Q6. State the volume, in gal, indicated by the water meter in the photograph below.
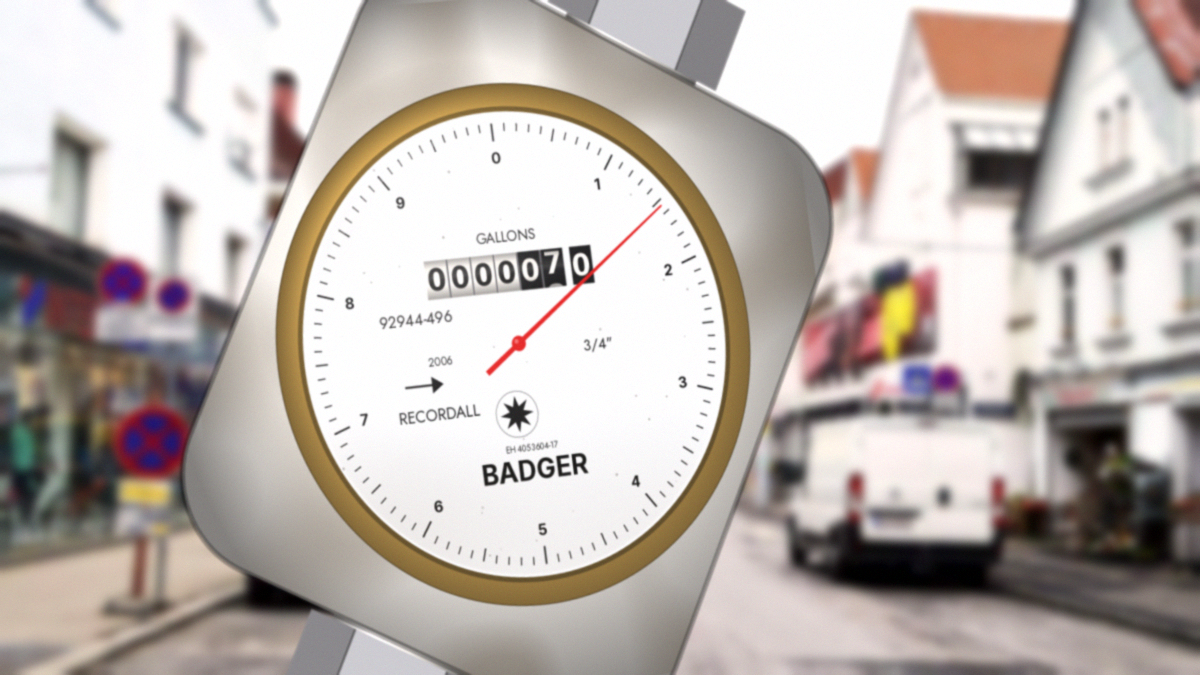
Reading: 71.5 gal
